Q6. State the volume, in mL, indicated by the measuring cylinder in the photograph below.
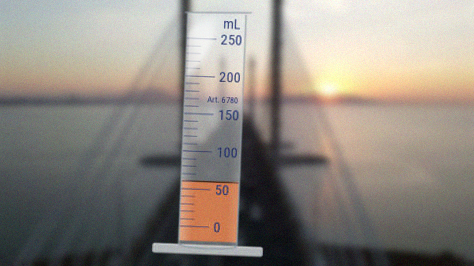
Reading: 60 mL
